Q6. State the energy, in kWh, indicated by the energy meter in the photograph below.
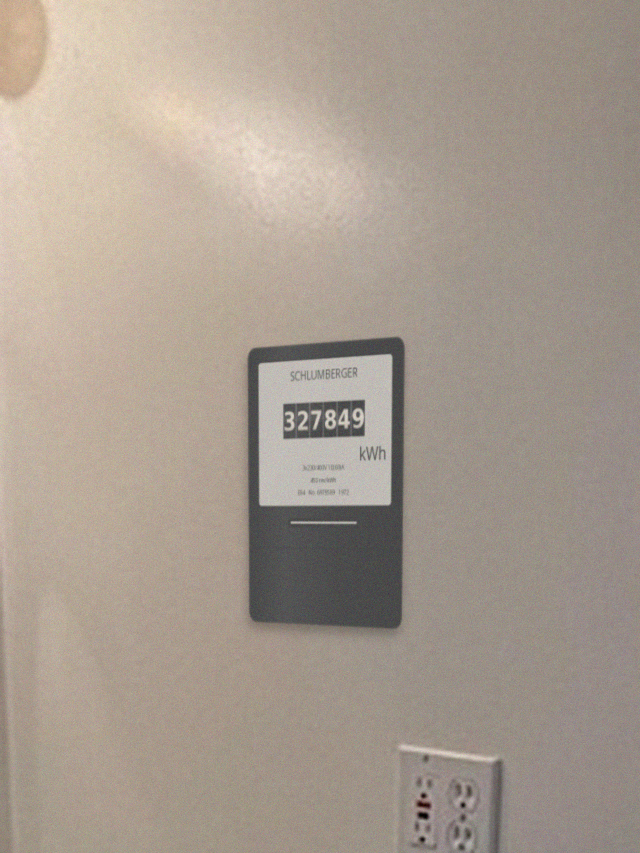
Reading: 327849 kWh
